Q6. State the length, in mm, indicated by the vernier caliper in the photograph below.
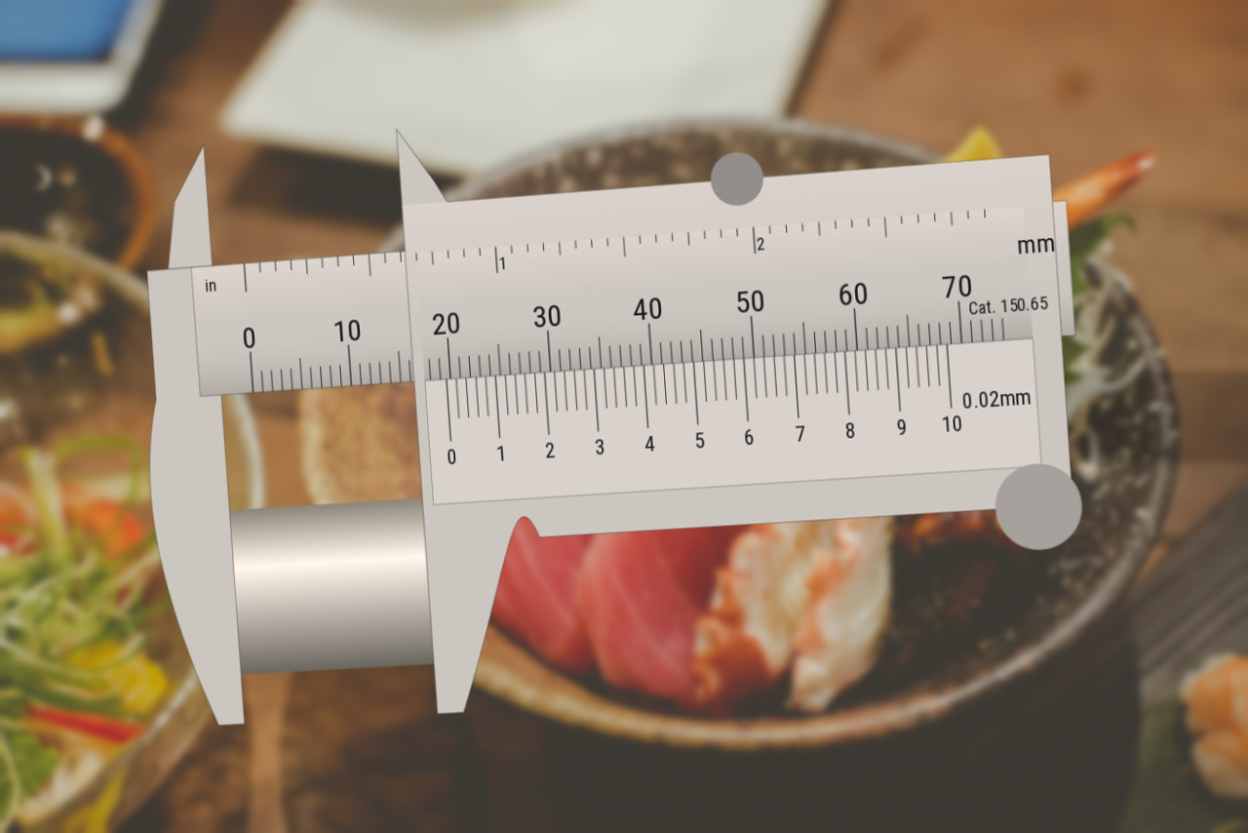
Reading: 19.6 mm
